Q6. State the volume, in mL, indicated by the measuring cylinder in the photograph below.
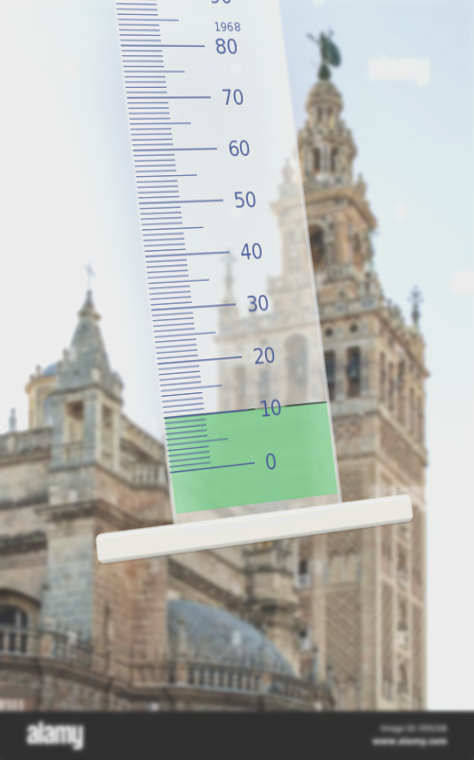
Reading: 10 mL
